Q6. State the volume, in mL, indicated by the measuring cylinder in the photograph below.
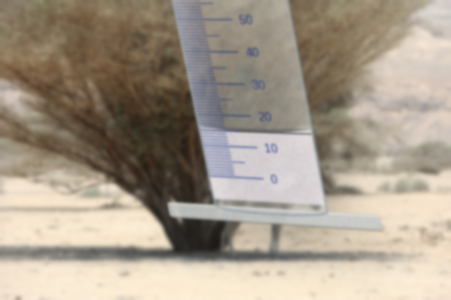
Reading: 15 mL
